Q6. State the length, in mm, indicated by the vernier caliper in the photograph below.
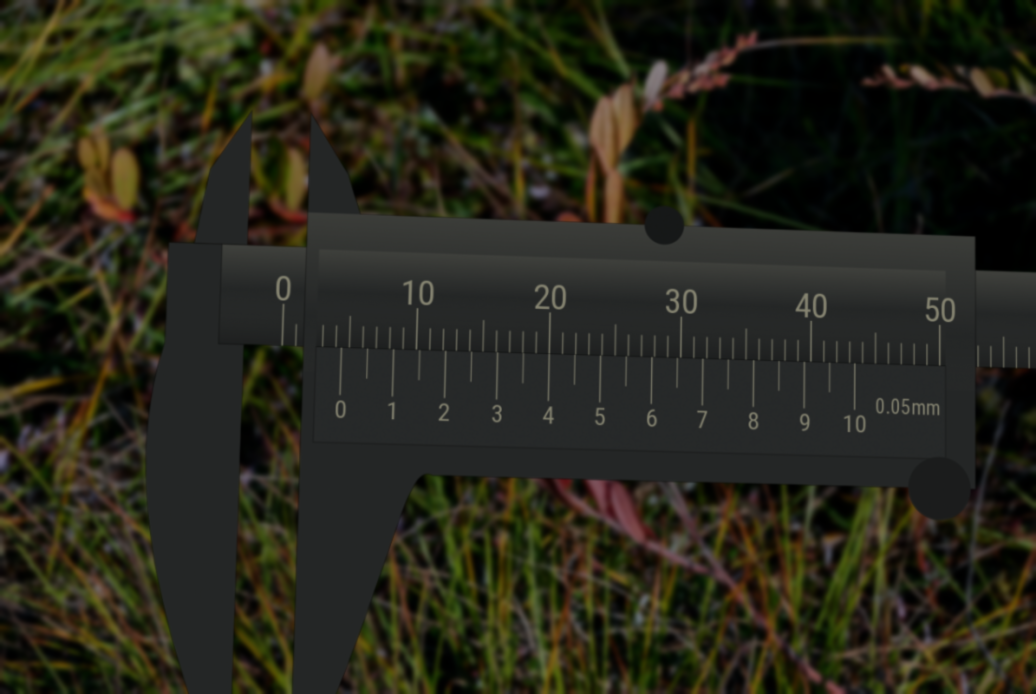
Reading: 4.4 mm
